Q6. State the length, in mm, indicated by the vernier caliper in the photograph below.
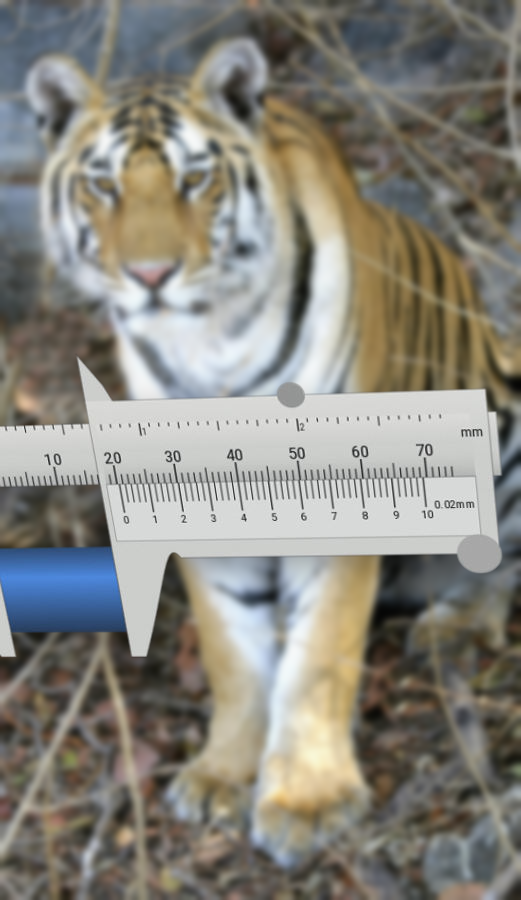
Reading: 20.4 mm
